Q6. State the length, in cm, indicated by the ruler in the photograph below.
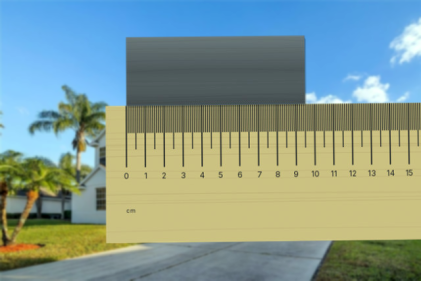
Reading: 9.5 cm
